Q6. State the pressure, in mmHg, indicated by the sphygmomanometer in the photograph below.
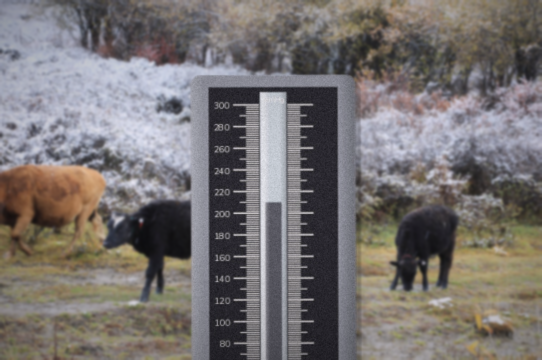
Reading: 210 mmHg
